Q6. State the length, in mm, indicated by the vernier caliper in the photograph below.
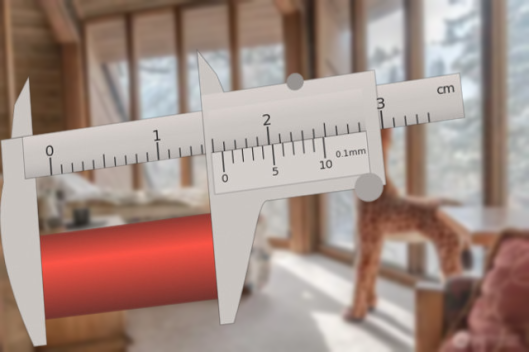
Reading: 15.8 mm
